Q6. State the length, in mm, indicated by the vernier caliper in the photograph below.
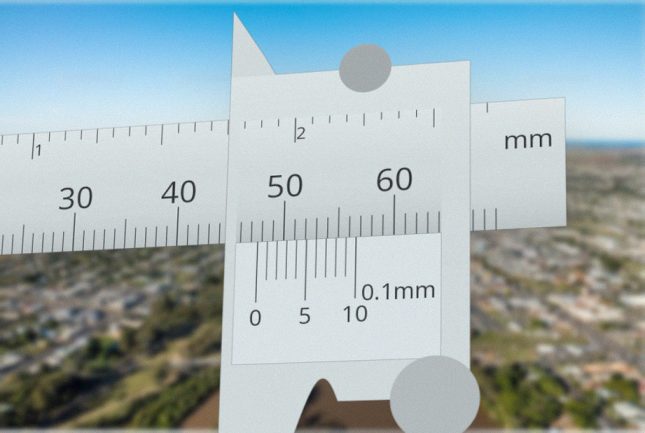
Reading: 47.6 mm
